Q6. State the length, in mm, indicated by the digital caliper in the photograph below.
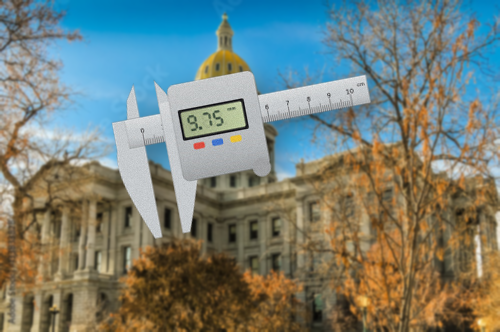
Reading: 9.75 mm
